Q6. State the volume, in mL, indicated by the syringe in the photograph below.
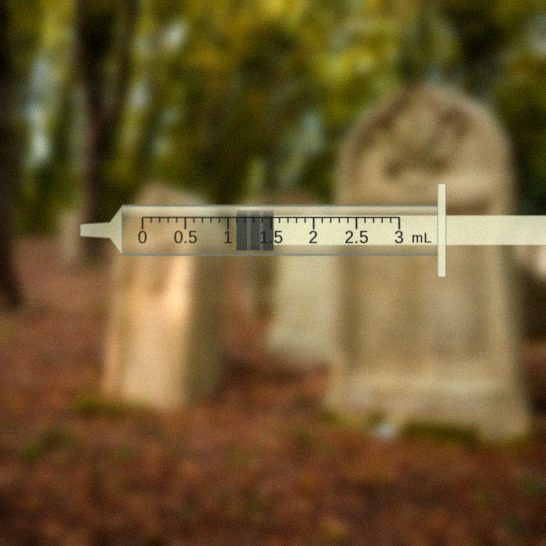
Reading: 1.1 mL
